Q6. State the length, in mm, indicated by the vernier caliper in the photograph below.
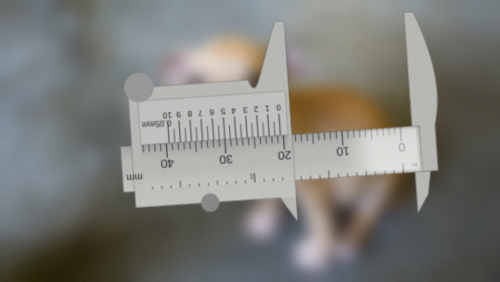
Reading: 20.5 mm
